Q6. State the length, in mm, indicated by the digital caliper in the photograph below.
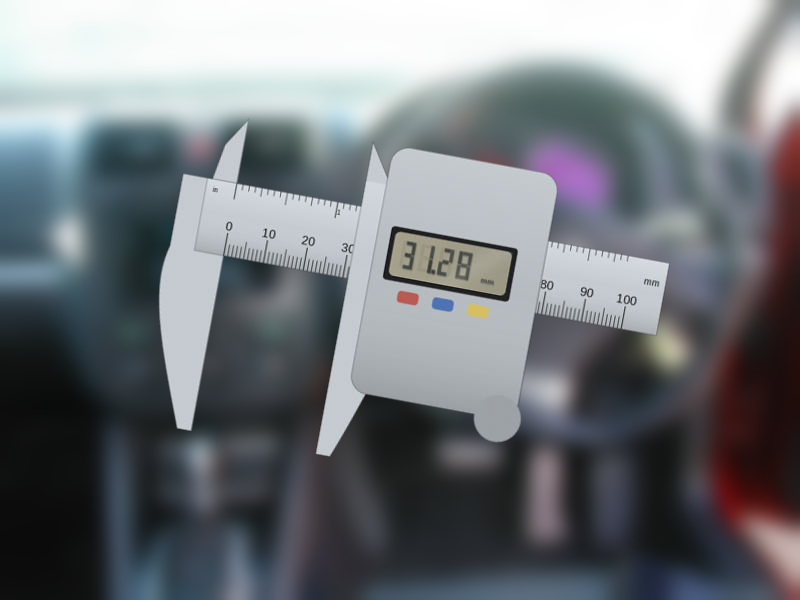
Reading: 31.28 mm
